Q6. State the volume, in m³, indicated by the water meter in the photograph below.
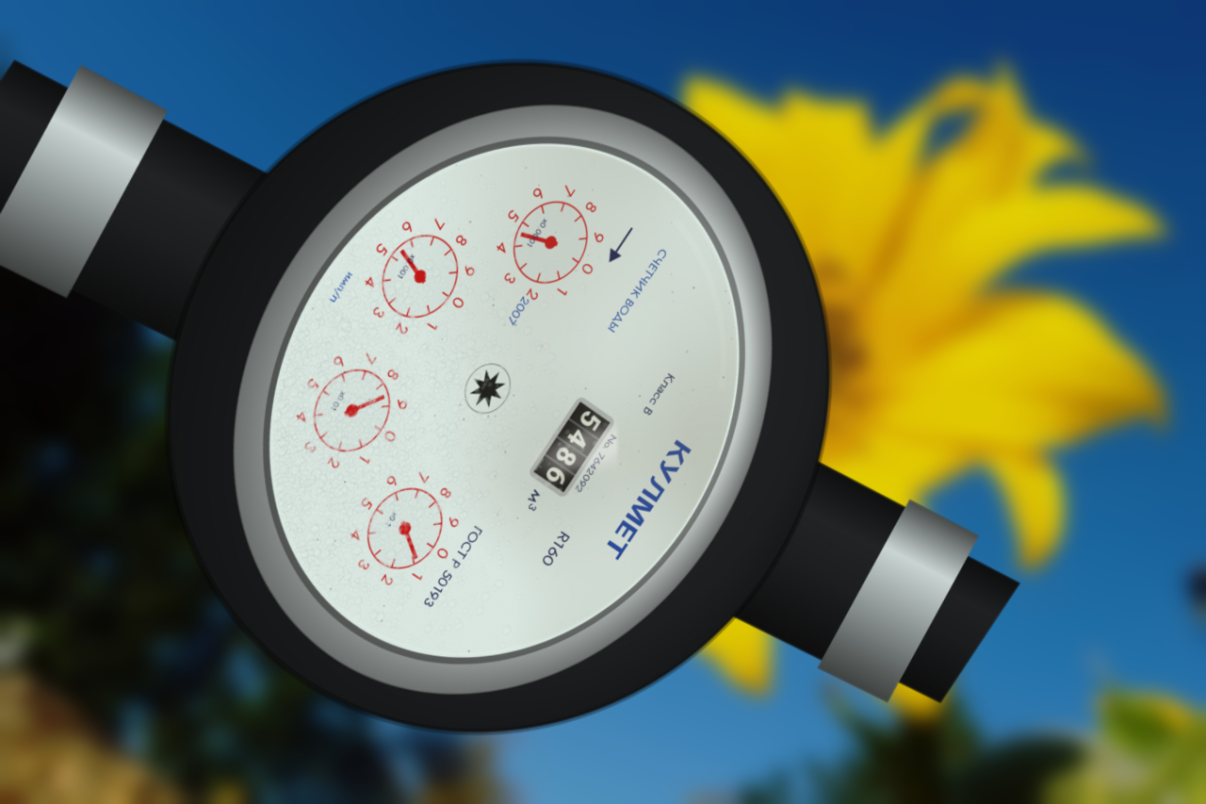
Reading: 5486.0854 m³
